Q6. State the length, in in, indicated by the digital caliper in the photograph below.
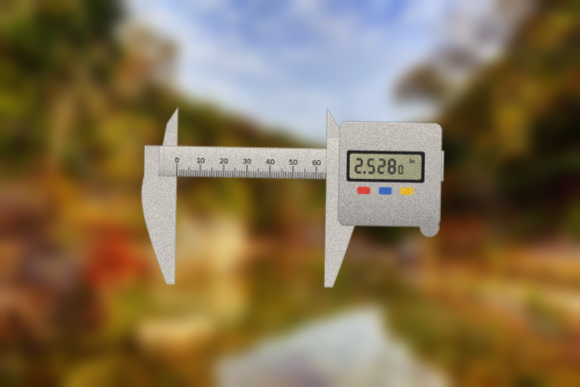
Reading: 2.5280 in
